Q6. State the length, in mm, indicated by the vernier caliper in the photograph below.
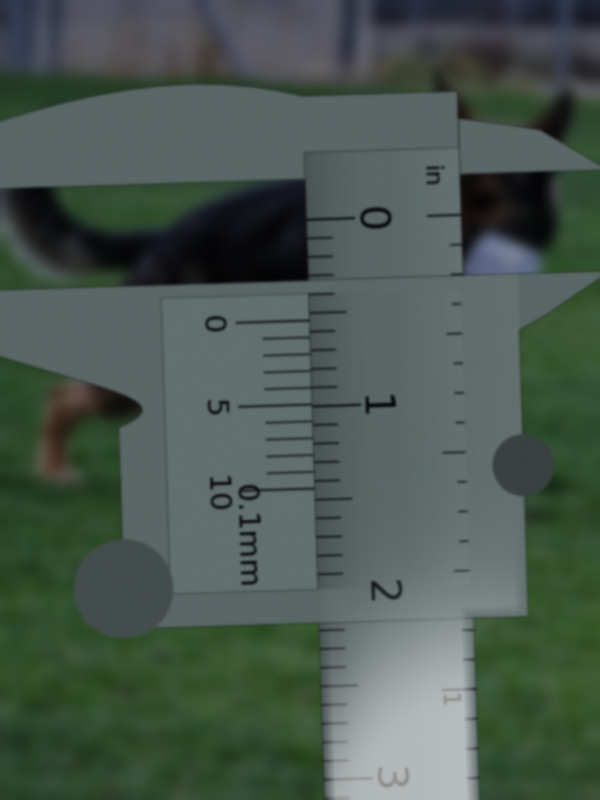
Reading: 5.4 mm
